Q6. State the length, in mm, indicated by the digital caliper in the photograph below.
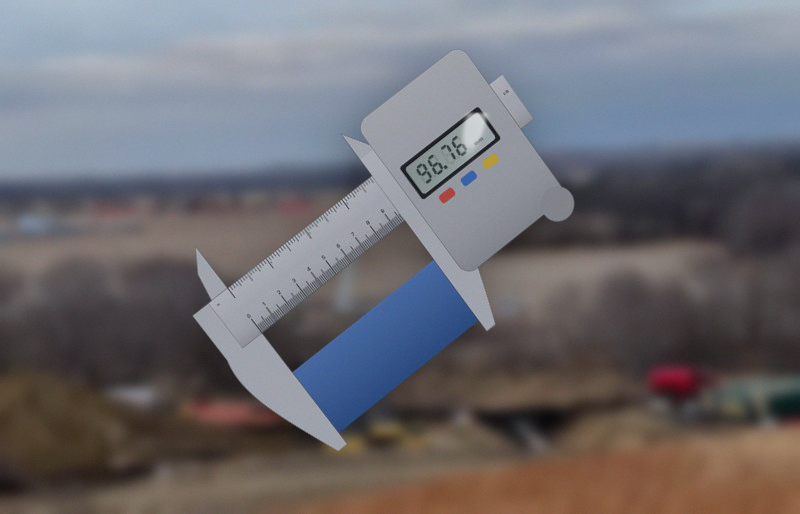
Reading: 96.76 mm
